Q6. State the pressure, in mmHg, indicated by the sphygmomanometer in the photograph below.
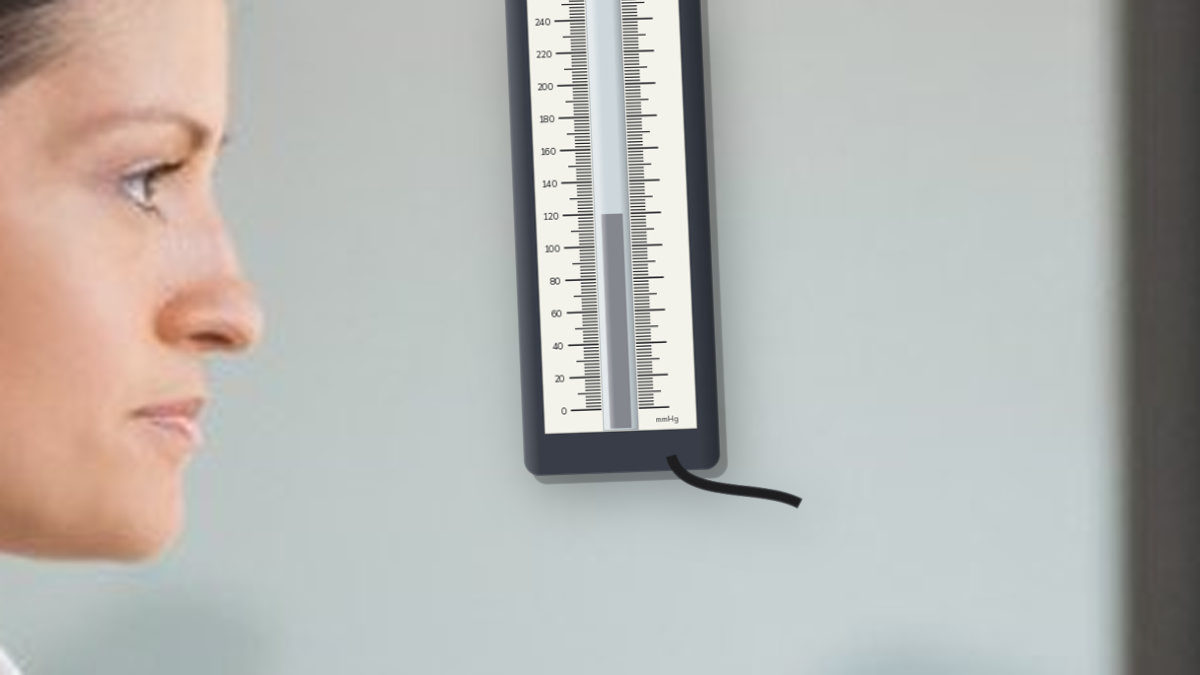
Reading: 120 mmHg
